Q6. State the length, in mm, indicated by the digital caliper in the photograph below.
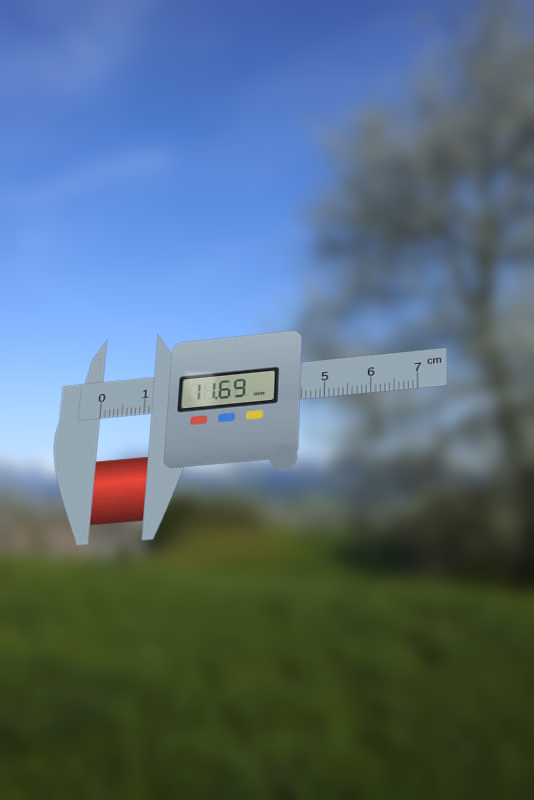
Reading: 11.69 mm
